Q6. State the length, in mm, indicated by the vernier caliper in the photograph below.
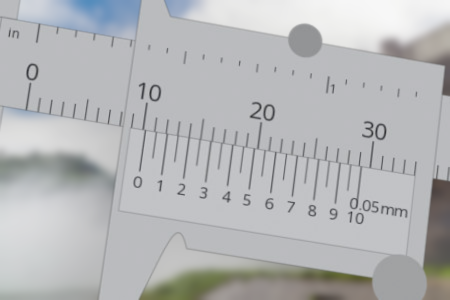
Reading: 10.2 mm
